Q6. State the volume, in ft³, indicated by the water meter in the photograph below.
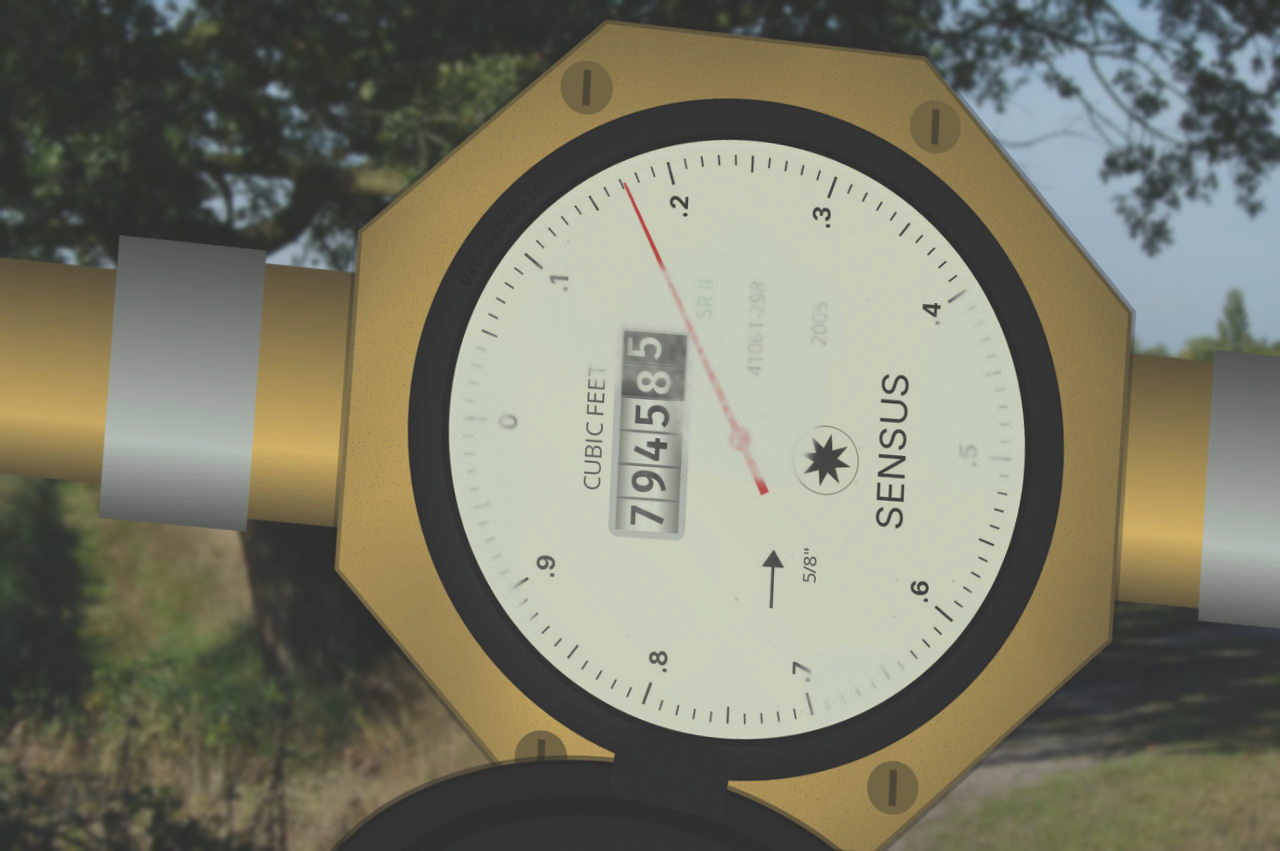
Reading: 794585.17 ft³
